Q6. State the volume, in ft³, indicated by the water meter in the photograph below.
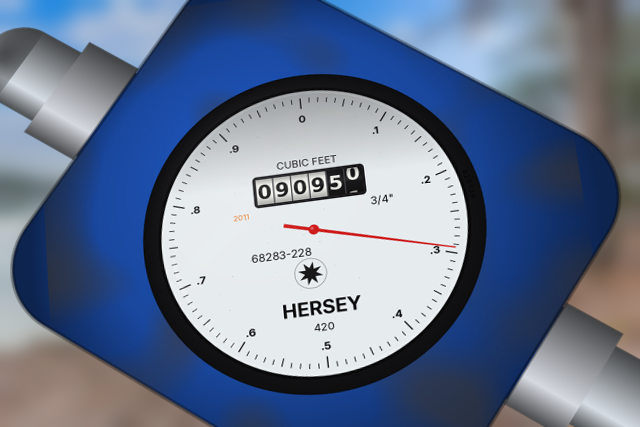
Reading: 90950.29 ft³
